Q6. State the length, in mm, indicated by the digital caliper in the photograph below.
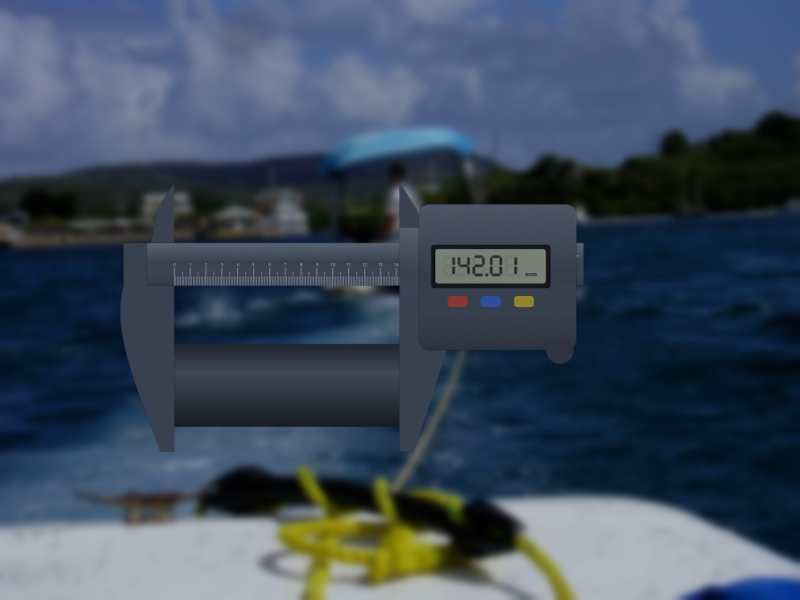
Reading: 142.01 mm
